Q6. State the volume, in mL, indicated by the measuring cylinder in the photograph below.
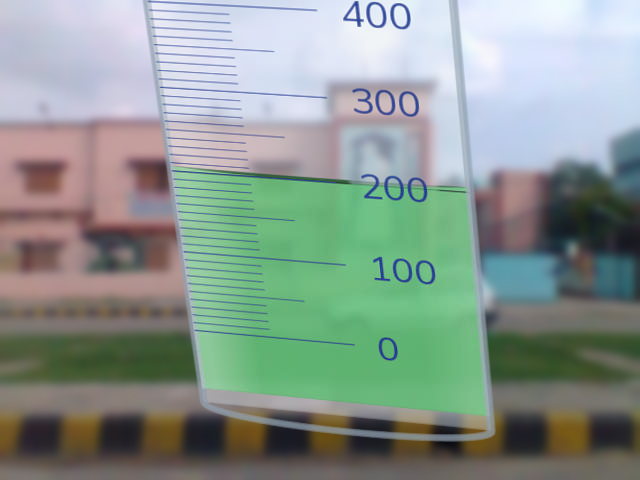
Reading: 200 mL
